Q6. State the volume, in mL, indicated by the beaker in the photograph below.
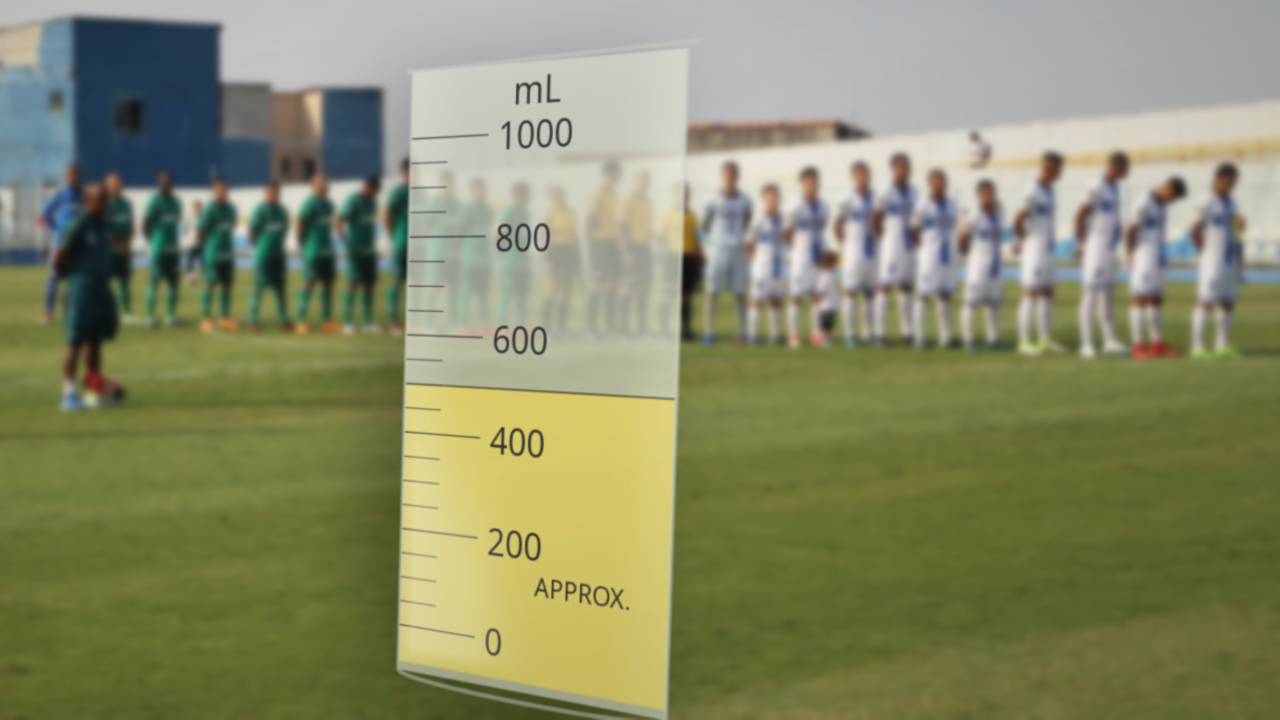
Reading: 500 mL
